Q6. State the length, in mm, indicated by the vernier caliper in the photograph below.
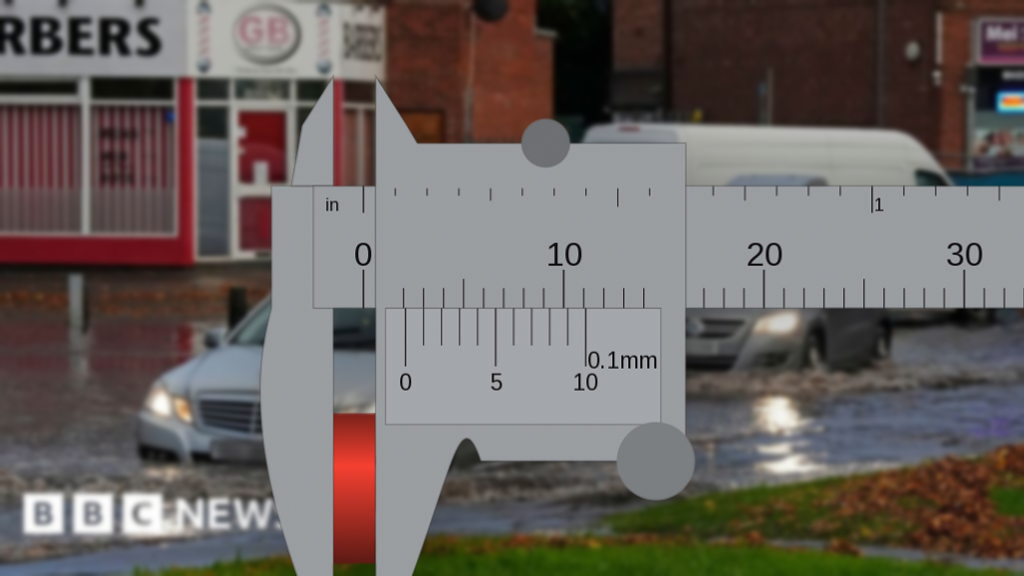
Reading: 2.1 mm
